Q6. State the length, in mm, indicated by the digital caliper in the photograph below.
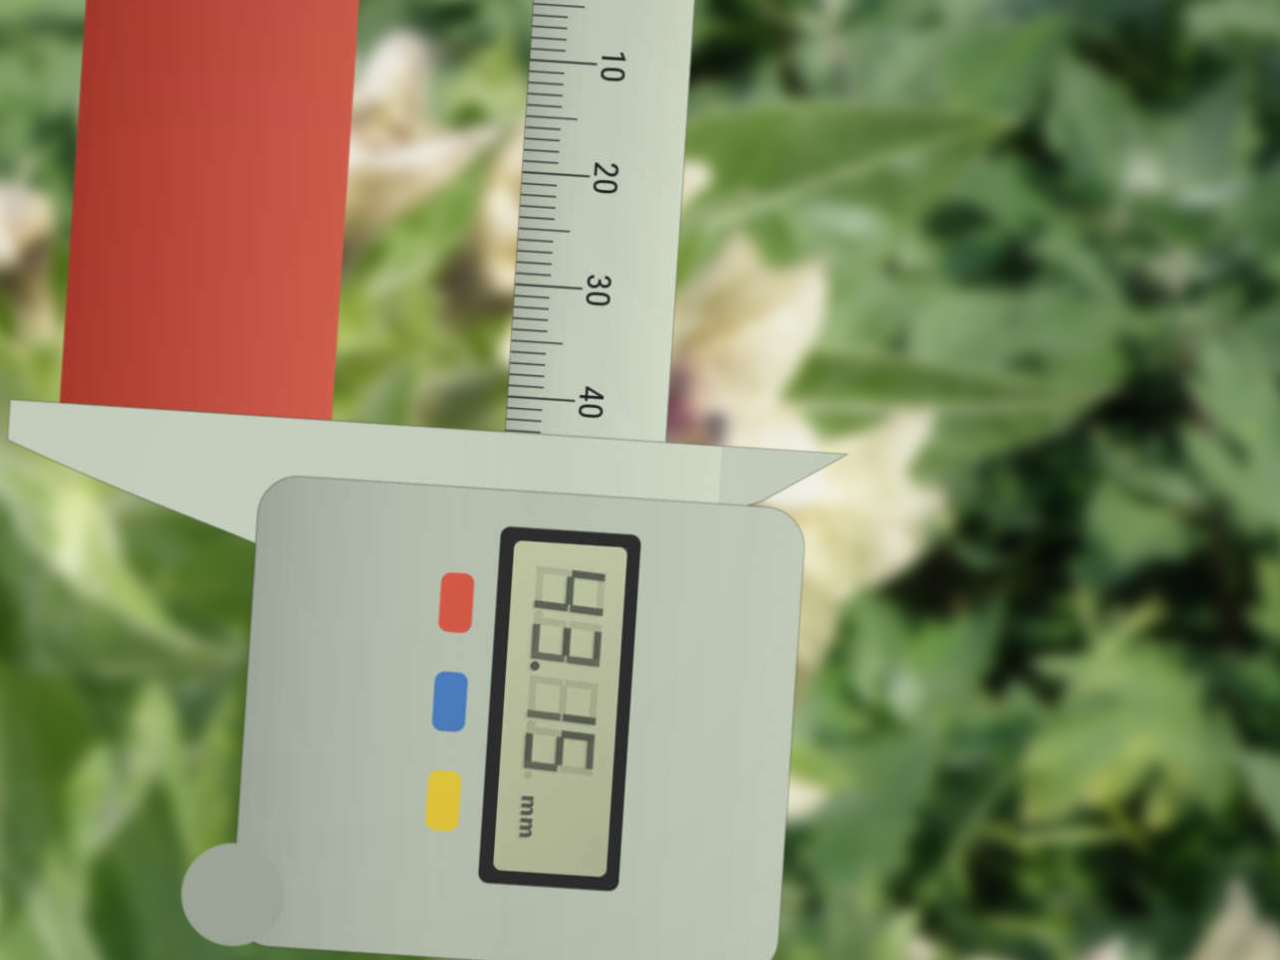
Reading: 43.15 mm
